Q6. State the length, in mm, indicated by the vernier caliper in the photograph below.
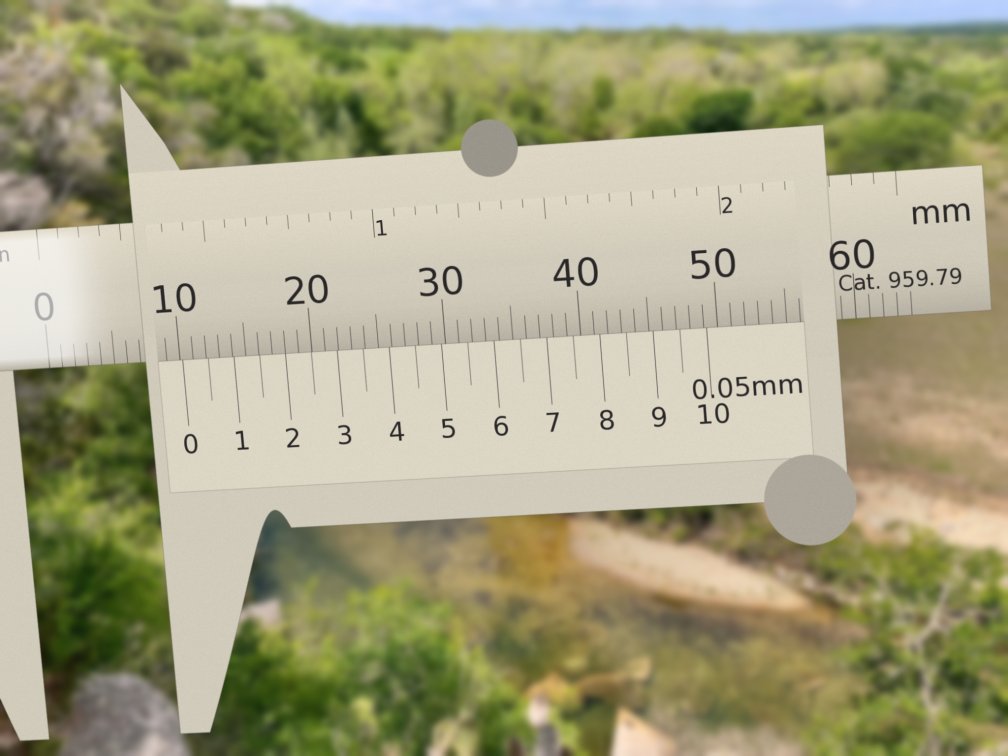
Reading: 10.2 mm
